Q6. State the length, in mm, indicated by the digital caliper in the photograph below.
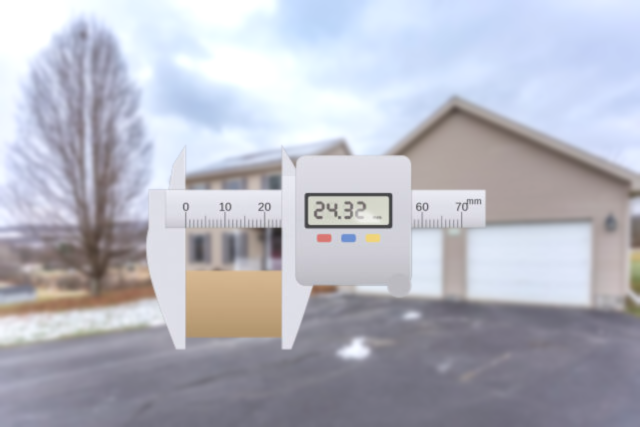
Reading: 24.32 mm
